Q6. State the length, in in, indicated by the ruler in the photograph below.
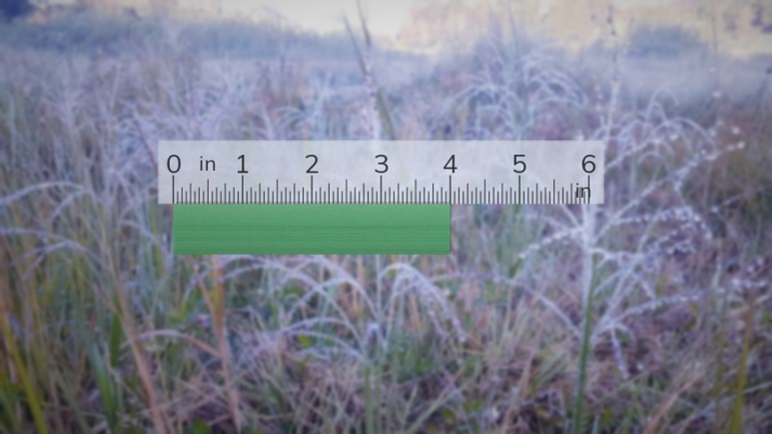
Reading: 4 in
